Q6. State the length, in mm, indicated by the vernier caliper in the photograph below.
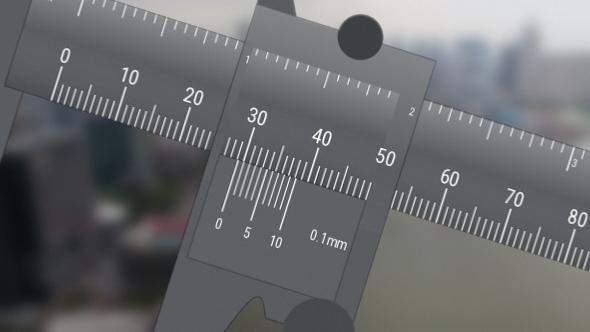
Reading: 29.2 mm
